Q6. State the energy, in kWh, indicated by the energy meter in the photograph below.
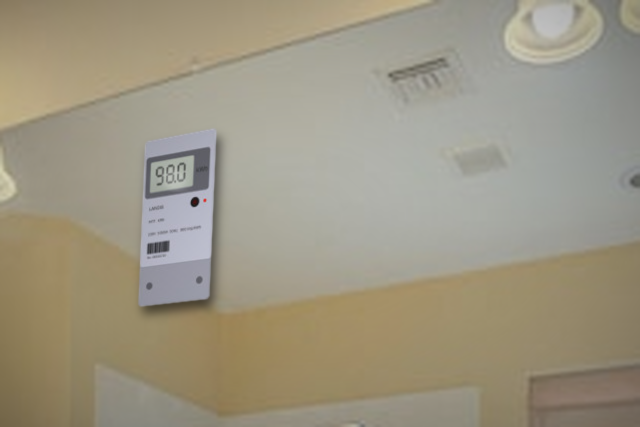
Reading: 98.0 kWh
